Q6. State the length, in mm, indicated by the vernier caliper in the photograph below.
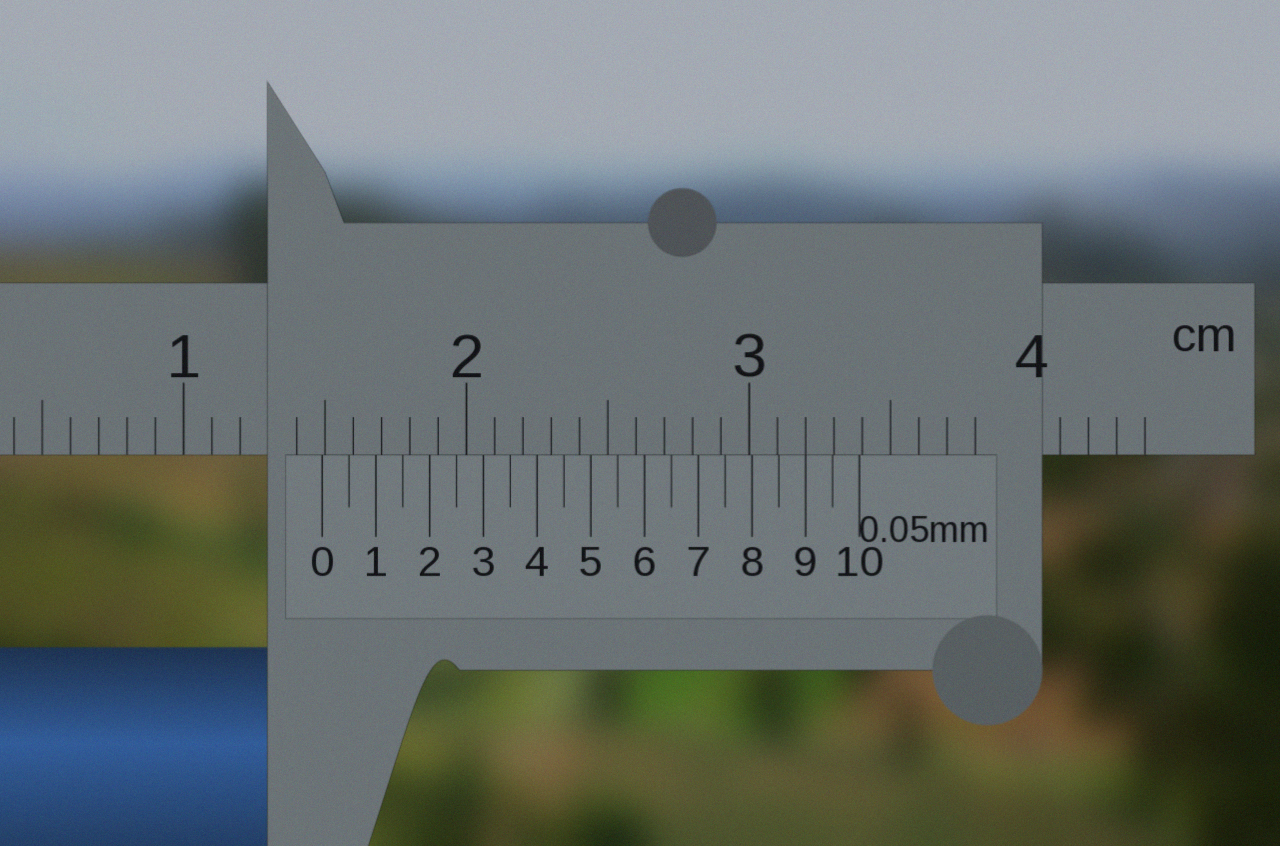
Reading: 14.90 mm
